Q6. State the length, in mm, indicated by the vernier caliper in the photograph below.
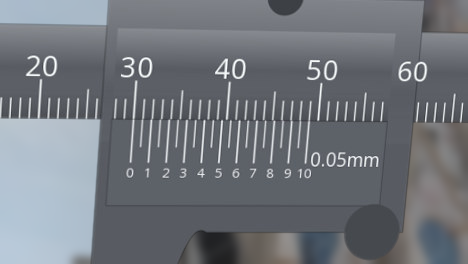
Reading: 30.0 mm
